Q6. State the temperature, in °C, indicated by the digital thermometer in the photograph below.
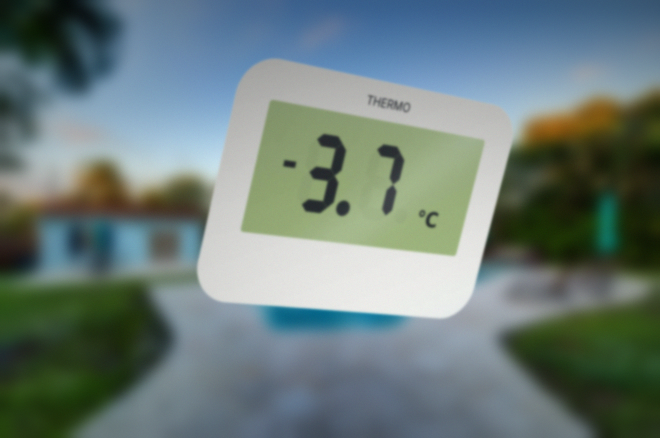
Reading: -3.7 °C
